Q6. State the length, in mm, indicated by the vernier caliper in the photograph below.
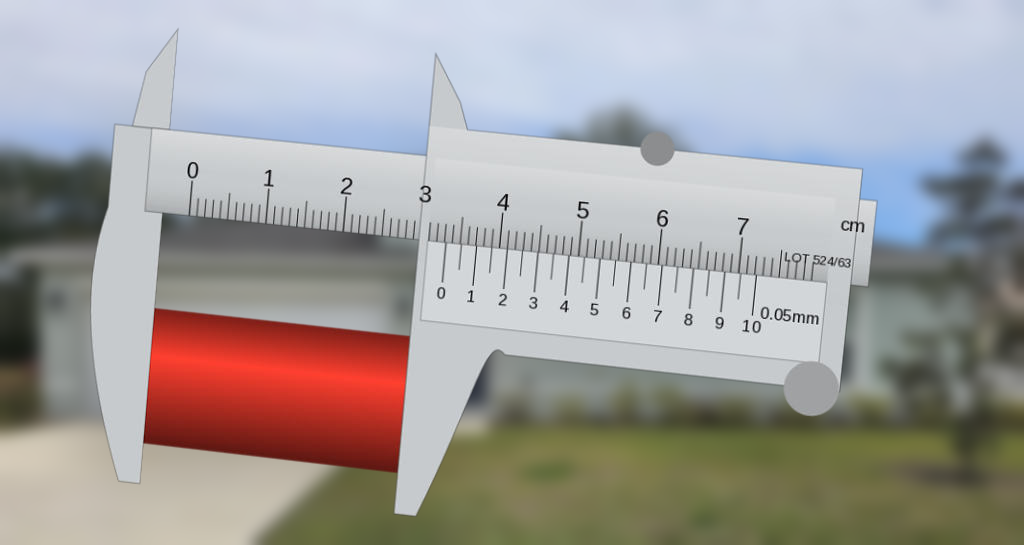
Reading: 33.2 mm
